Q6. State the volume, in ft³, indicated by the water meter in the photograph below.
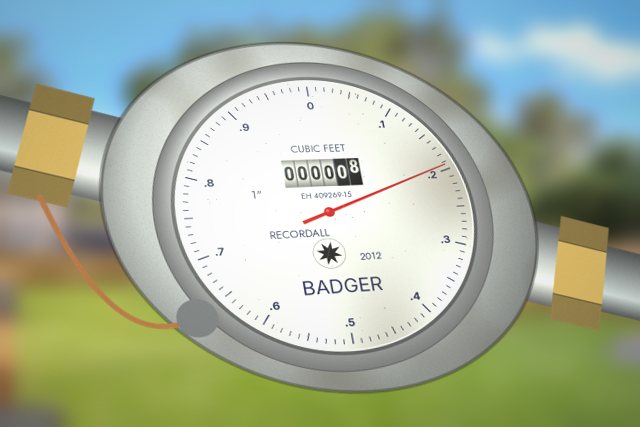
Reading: 8.19 ft³
